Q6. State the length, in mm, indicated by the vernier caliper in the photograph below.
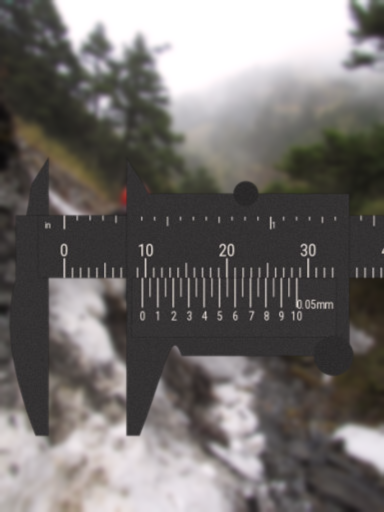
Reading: 9.6 mm
